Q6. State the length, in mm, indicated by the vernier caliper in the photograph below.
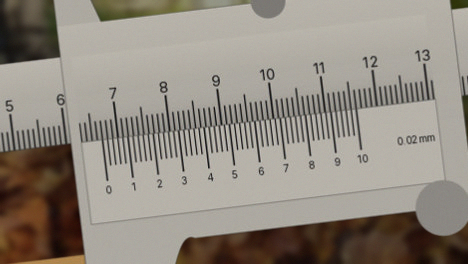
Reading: 67.0 mm
